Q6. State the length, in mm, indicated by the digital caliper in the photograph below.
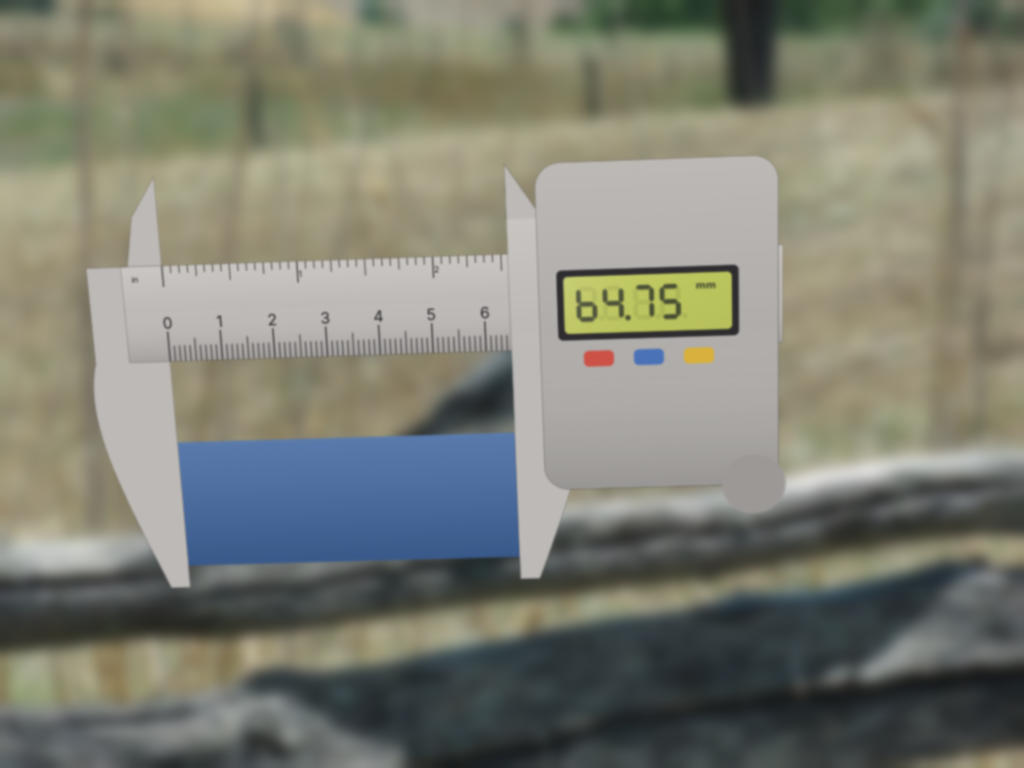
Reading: 64.75 mm
